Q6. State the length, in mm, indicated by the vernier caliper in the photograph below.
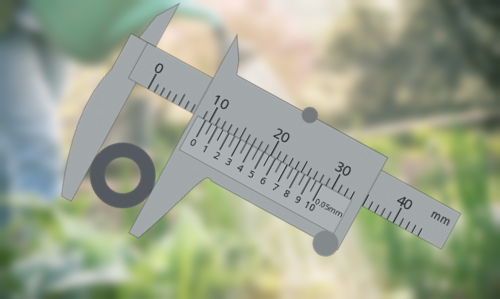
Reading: 9.4 mm
